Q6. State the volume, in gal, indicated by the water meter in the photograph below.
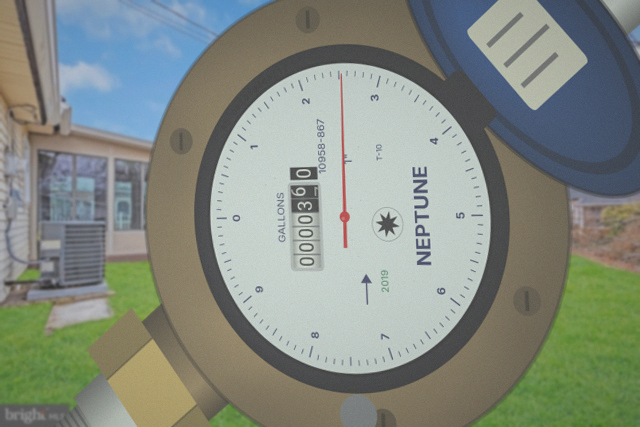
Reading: 362.5 gal
